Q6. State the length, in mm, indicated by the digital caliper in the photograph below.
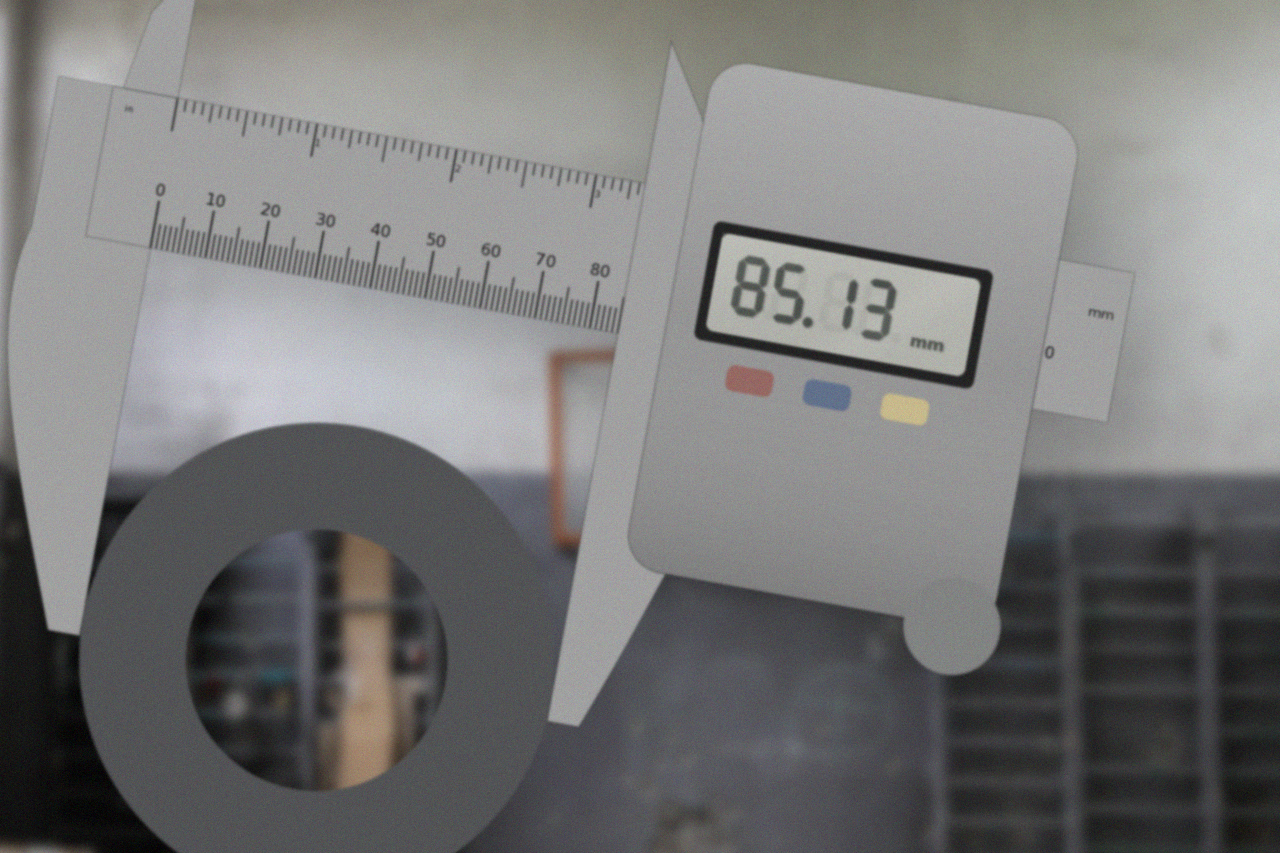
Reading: 85.13 mm
